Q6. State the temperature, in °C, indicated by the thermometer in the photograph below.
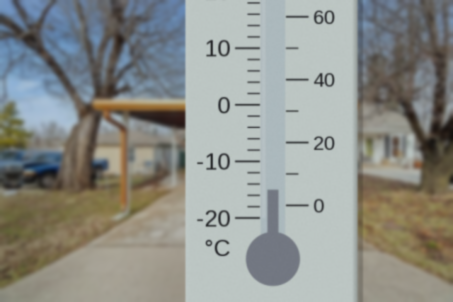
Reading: -15 °C
